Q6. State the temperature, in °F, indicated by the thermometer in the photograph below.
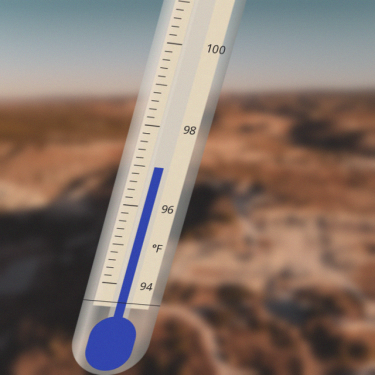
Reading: 97 °F
